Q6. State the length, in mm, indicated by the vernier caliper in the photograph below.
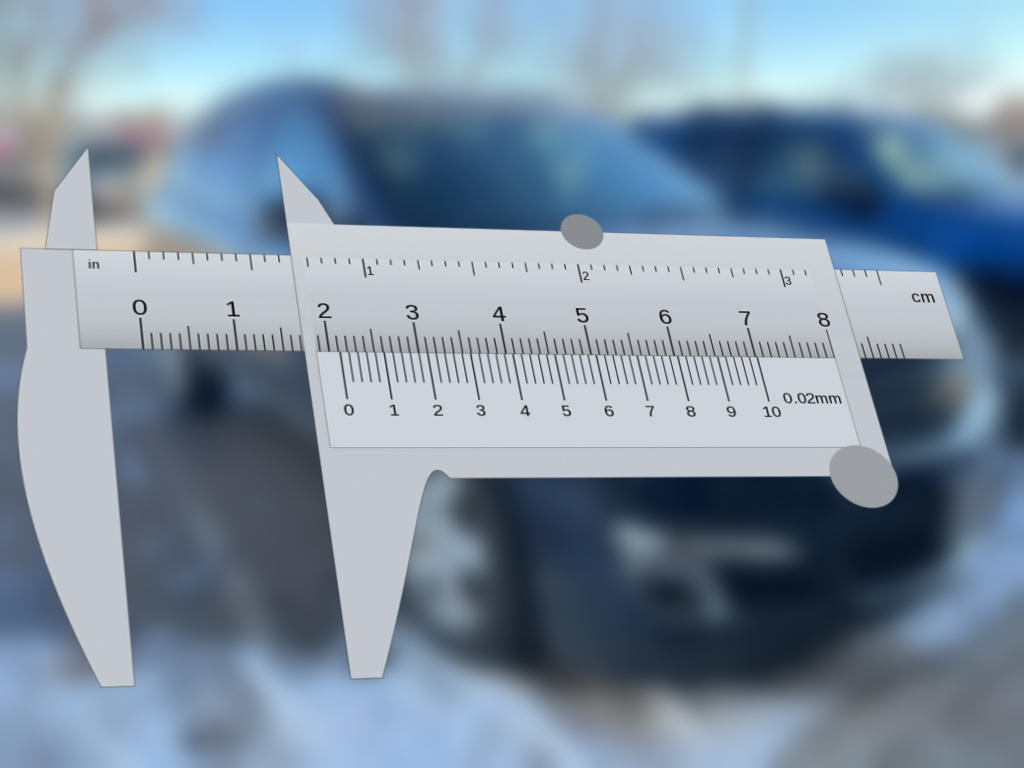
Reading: 21.2 mm
